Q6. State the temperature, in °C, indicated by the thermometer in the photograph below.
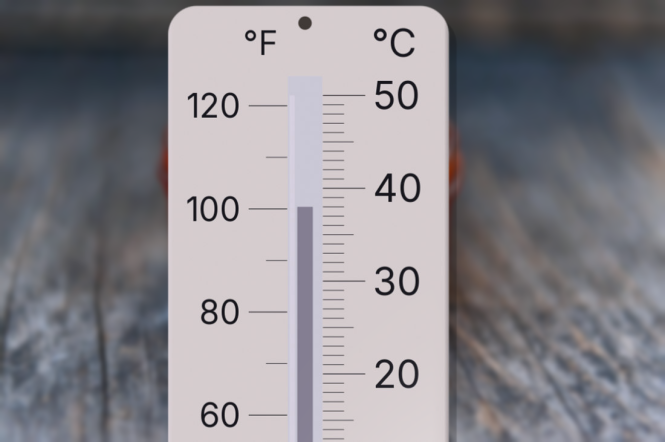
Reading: 38 °C
